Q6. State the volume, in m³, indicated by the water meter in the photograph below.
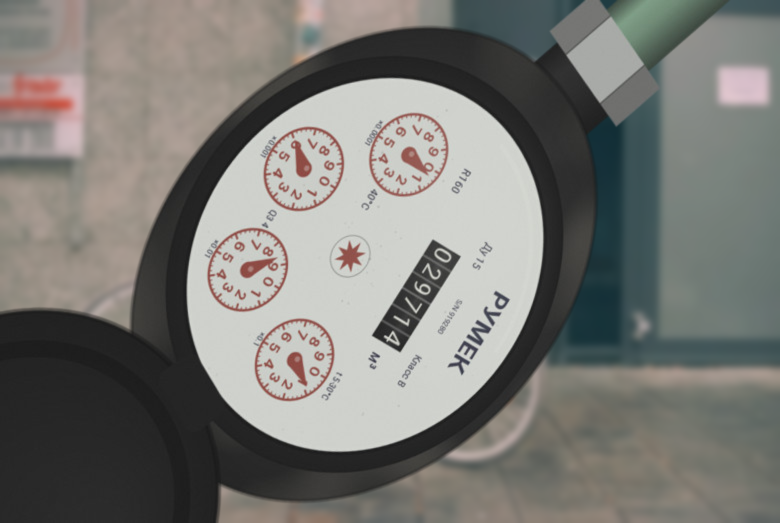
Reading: 29714.0860 m³
